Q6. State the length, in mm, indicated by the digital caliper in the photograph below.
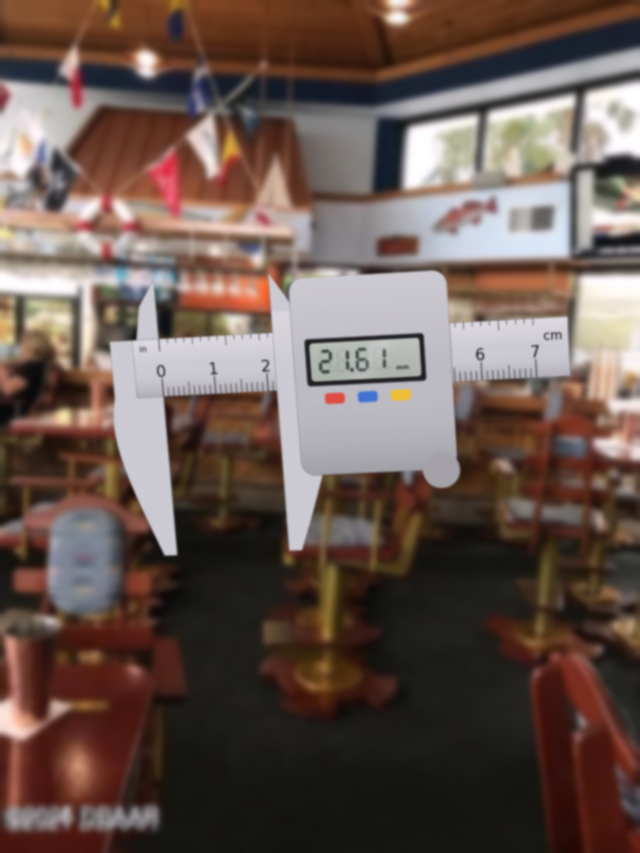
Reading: 21.61 mm
